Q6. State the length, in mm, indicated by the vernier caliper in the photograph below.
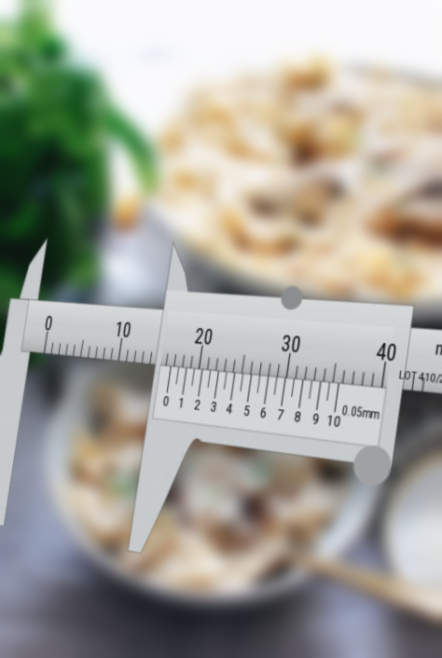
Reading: 16.6 mm
